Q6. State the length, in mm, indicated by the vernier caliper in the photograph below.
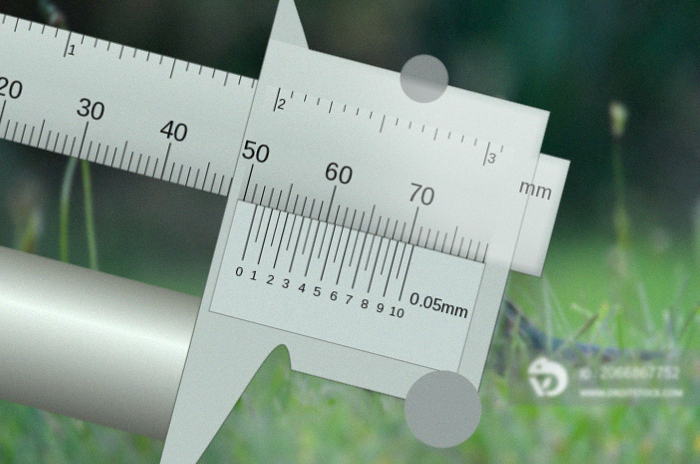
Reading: 51.6 mm
